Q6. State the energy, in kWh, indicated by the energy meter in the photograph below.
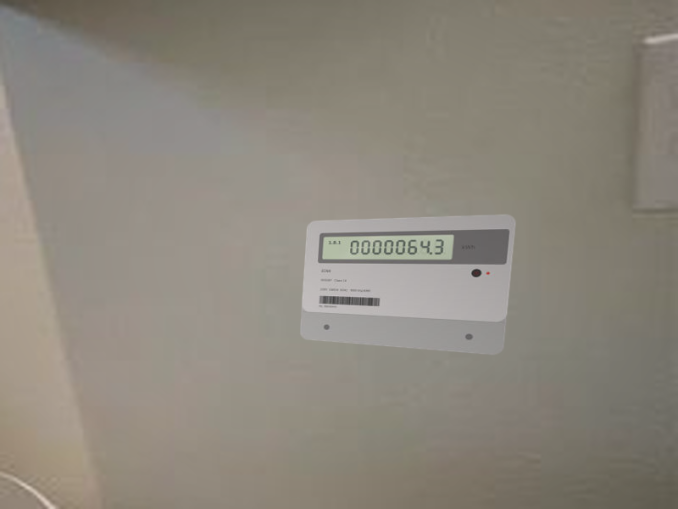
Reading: 64.3 kWh
